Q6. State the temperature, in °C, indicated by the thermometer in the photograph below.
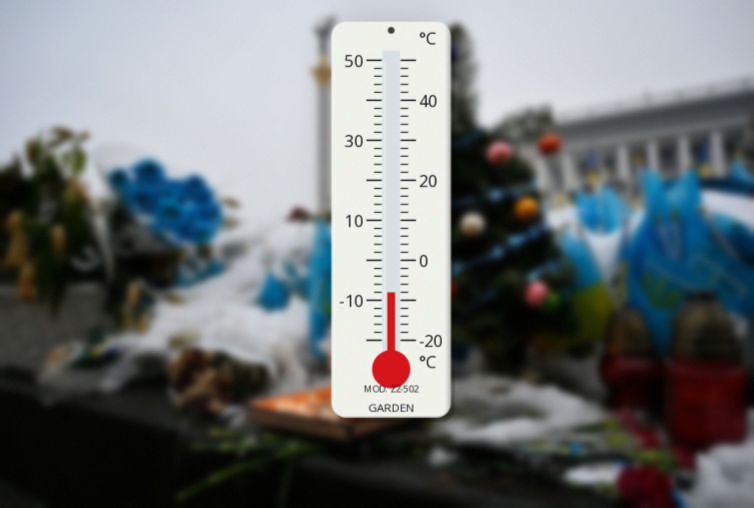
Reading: -8 °C
